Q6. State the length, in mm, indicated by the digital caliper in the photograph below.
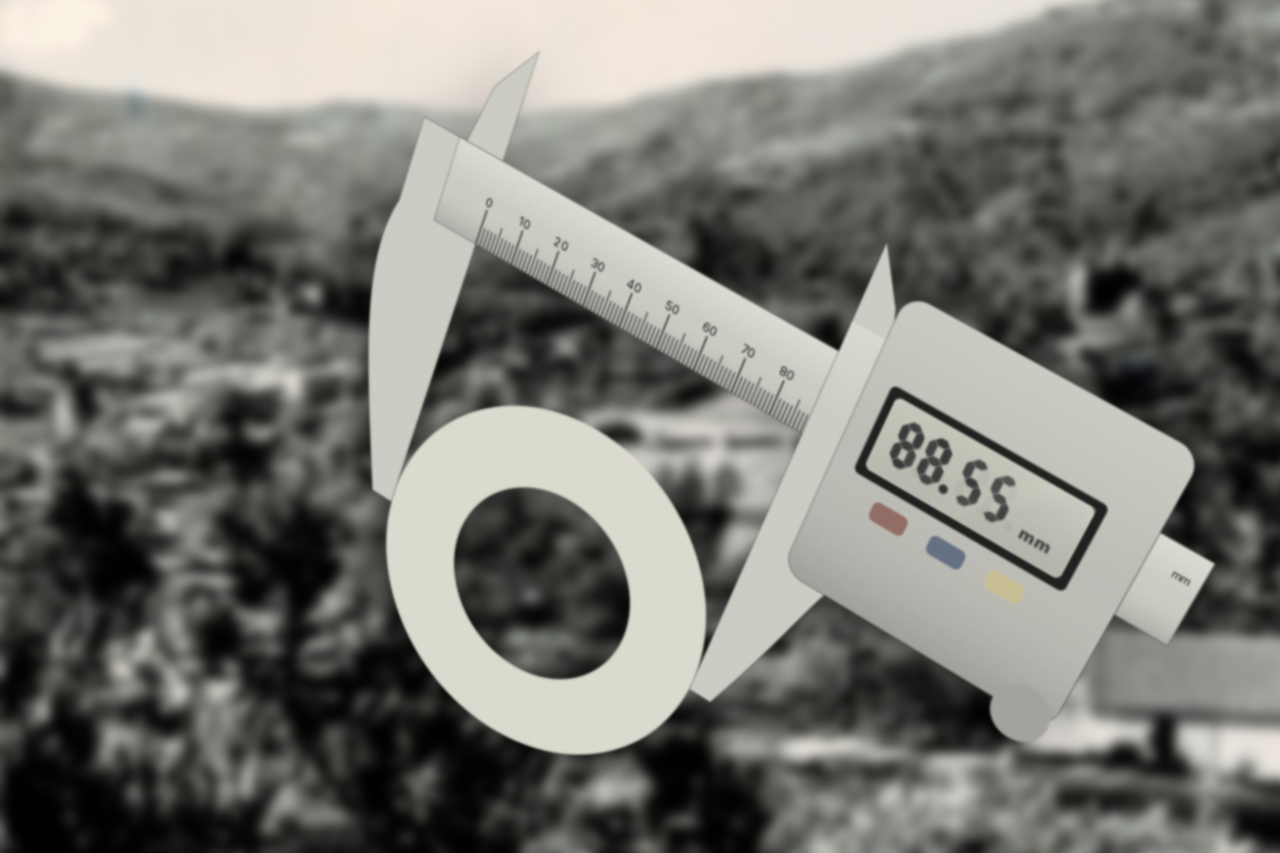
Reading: 88.55 mm
